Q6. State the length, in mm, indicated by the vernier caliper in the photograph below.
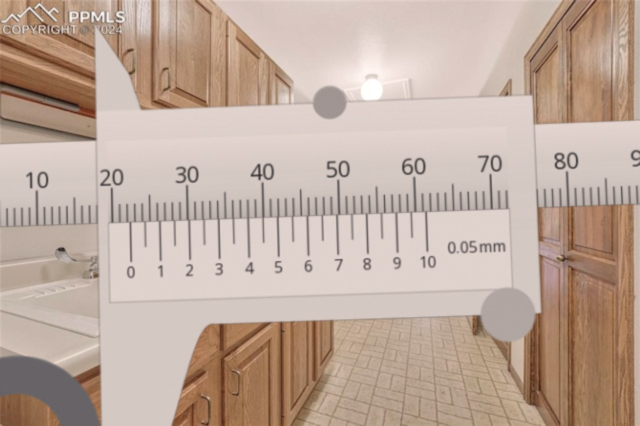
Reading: 22.4 mm
